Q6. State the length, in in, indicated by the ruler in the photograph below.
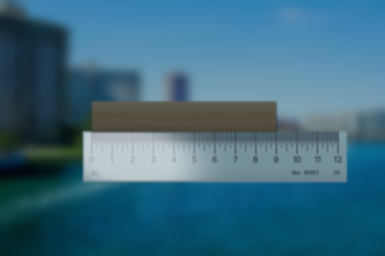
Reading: 9 in
